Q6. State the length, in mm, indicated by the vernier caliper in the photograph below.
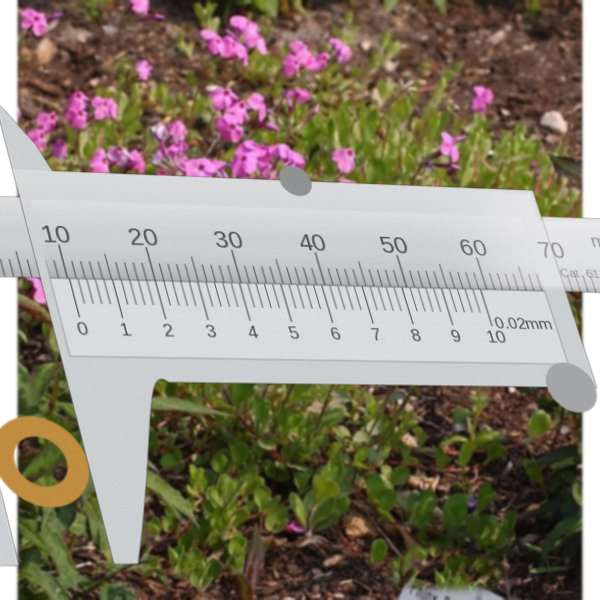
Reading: 10.2 mm
